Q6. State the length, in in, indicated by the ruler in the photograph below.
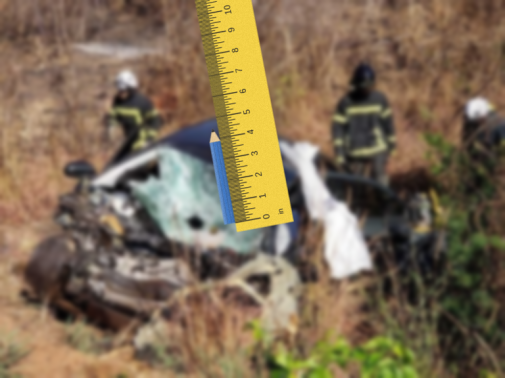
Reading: 4.5 in
